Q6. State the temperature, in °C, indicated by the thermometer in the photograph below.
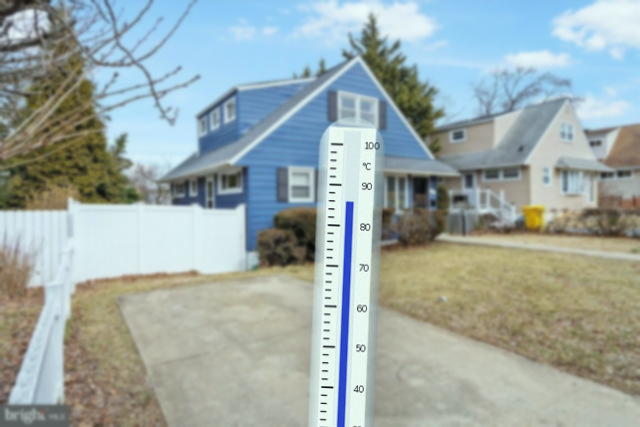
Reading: 86 °C
